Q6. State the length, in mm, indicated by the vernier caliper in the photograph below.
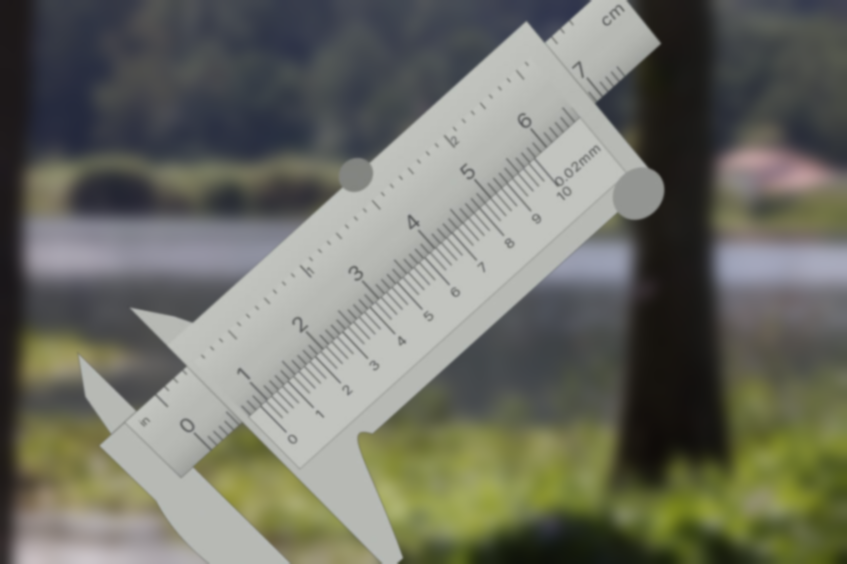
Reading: 8.8 mm
